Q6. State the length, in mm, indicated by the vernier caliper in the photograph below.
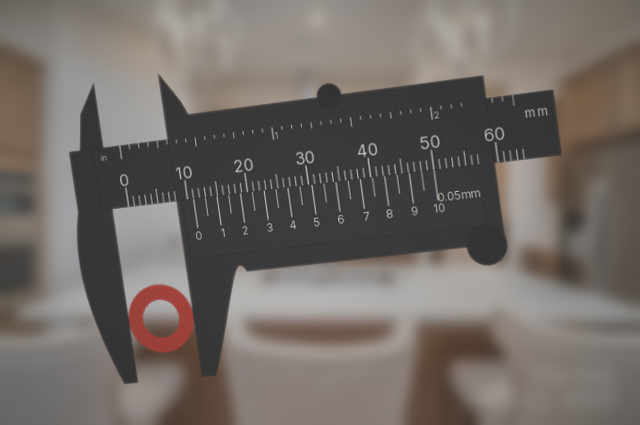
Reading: 11.0 mm
